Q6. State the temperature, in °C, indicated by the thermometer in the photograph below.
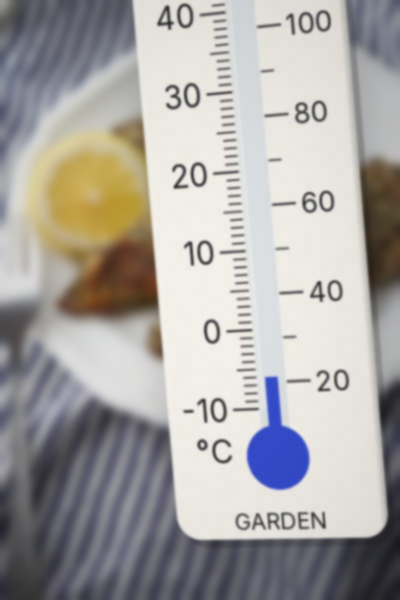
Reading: -6 °C
